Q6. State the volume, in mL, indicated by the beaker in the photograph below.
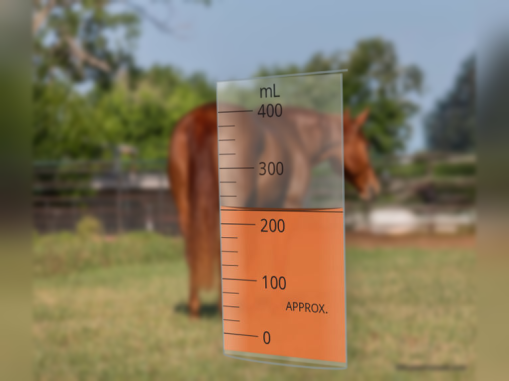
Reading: 225 mL
